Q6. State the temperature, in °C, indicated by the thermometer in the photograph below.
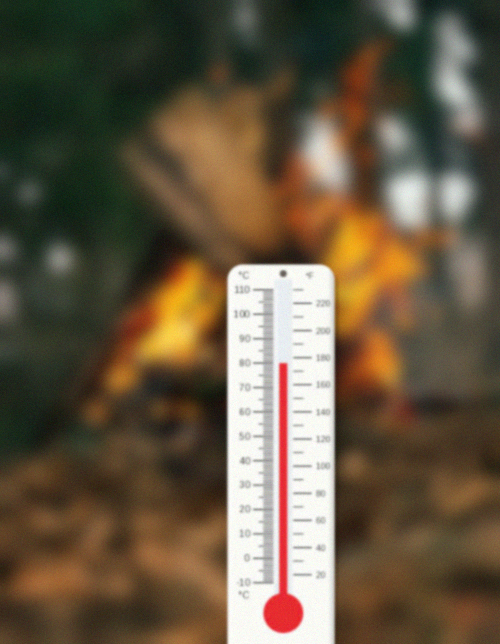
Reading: 80 °C
